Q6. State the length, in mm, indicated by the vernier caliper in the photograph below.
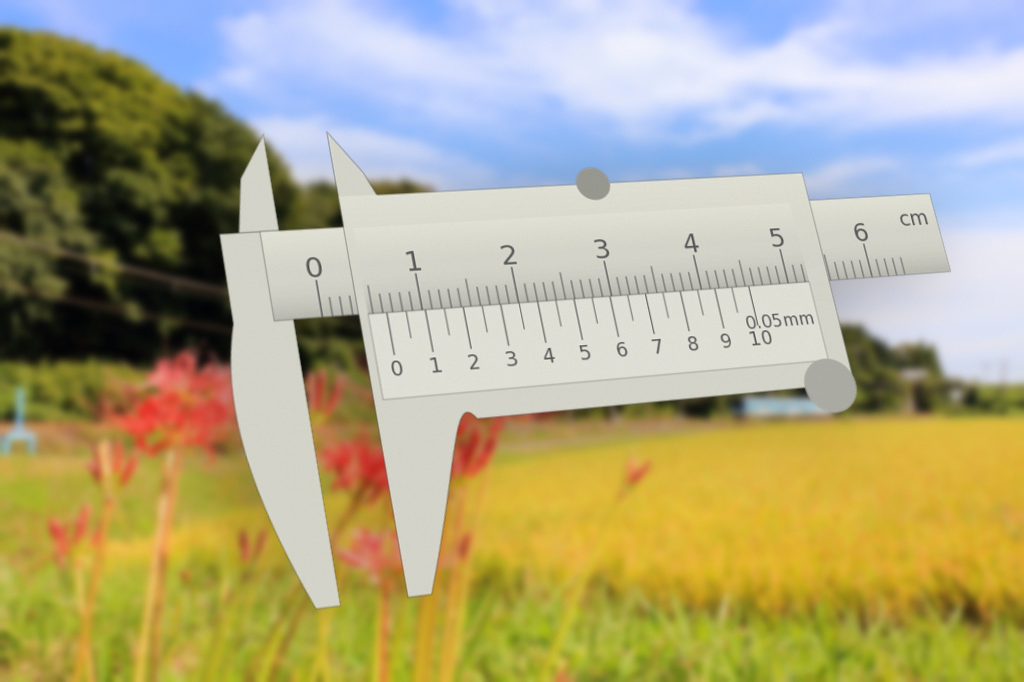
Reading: 6.4 mm
